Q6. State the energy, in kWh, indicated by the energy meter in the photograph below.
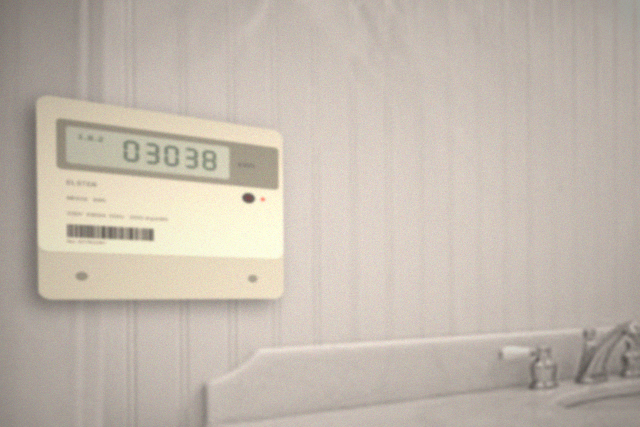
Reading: 3038 kWh
